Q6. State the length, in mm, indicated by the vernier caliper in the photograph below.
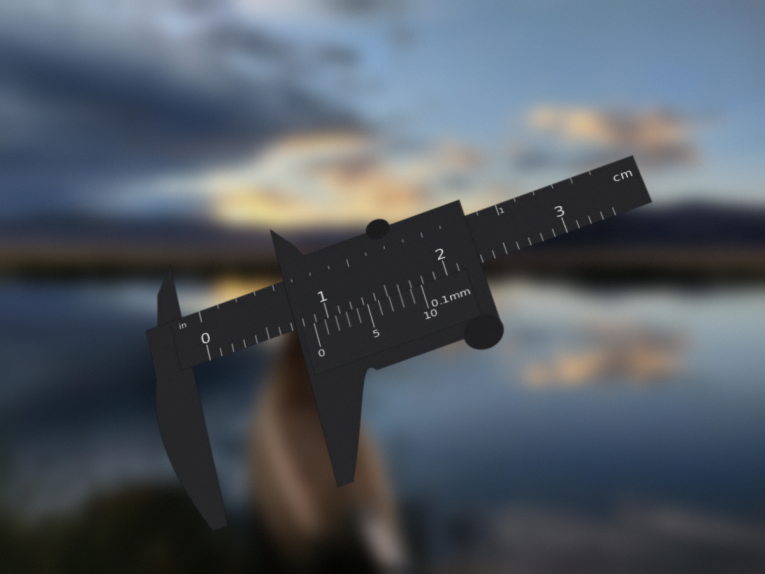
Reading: 8.8 mm
